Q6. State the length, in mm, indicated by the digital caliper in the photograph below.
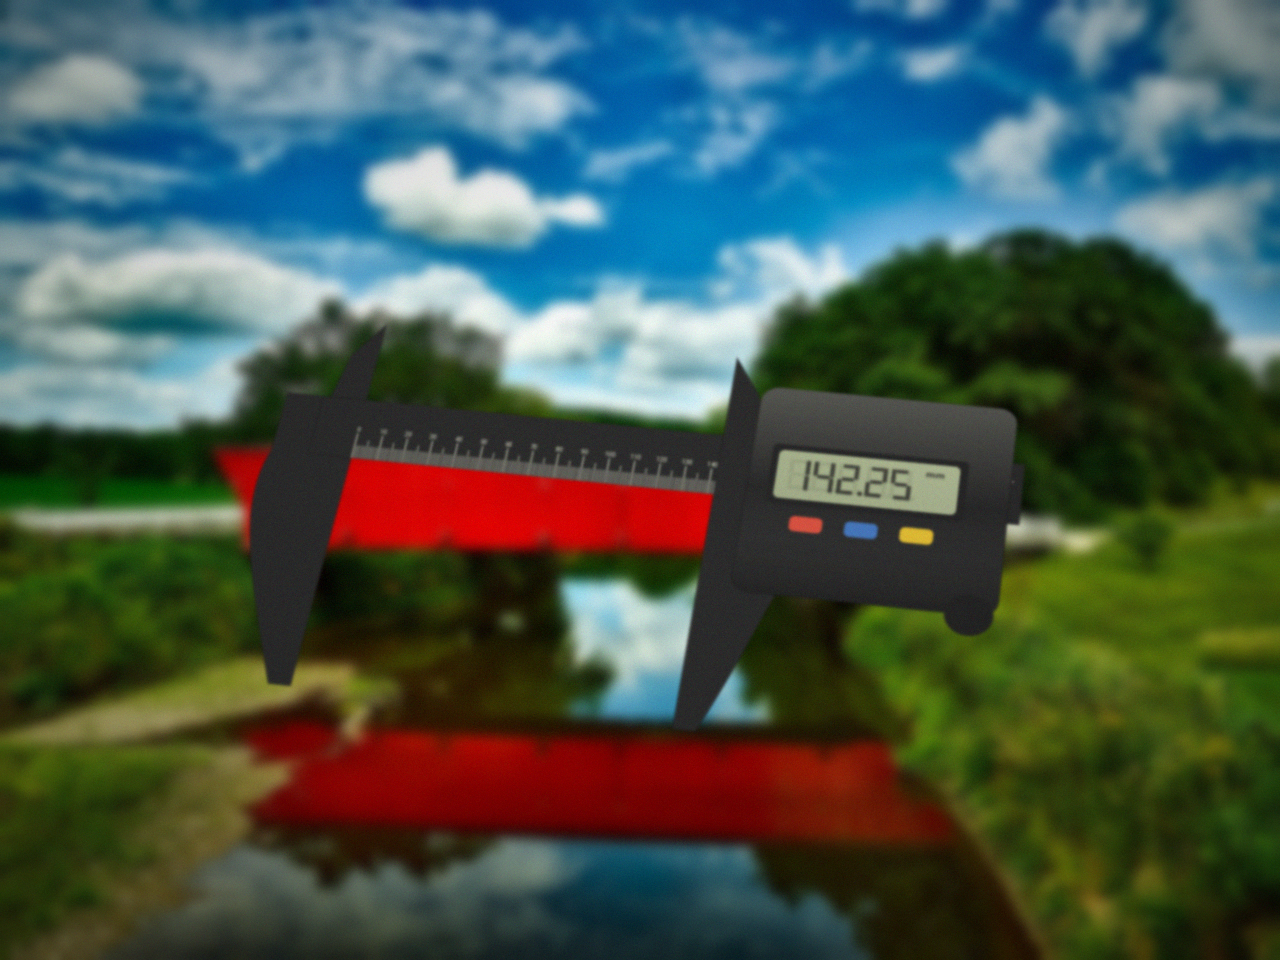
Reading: 142.25 mm
